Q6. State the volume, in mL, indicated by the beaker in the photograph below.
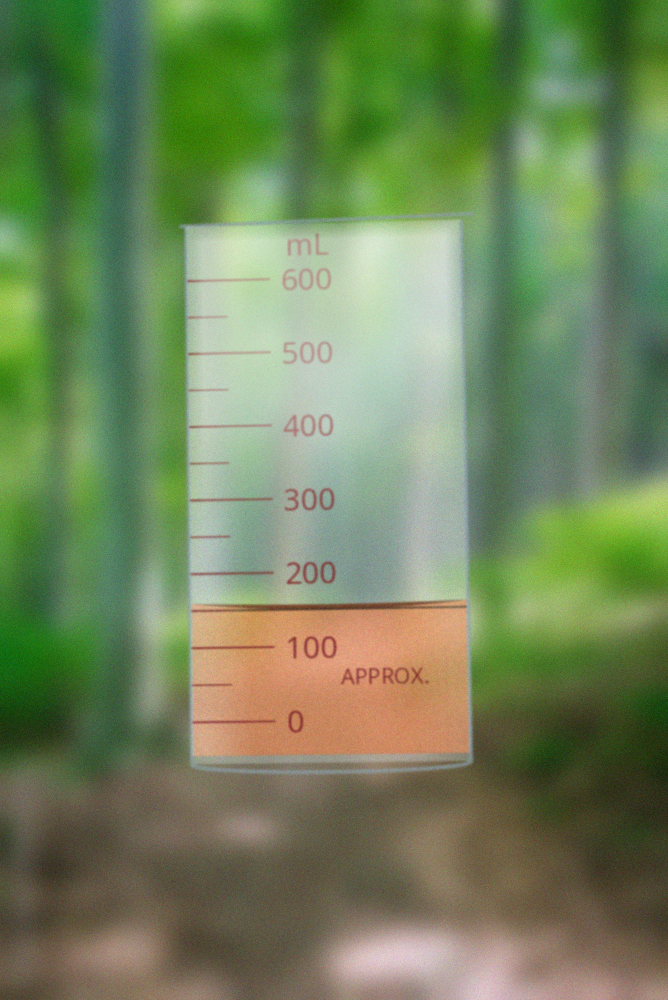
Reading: 150 mL
